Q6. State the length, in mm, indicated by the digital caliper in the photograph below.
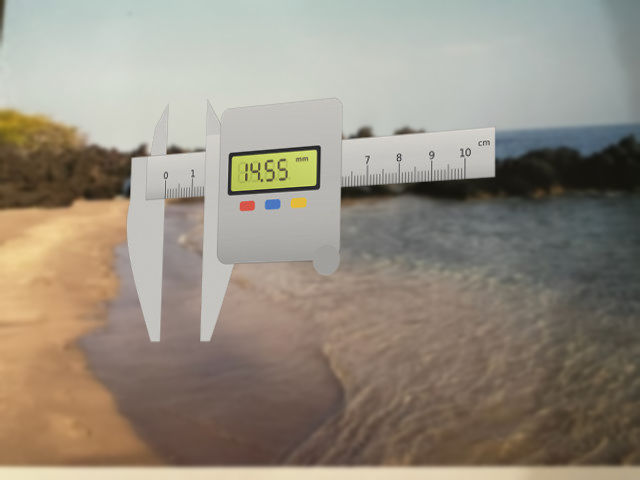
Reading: 14.55 mm
